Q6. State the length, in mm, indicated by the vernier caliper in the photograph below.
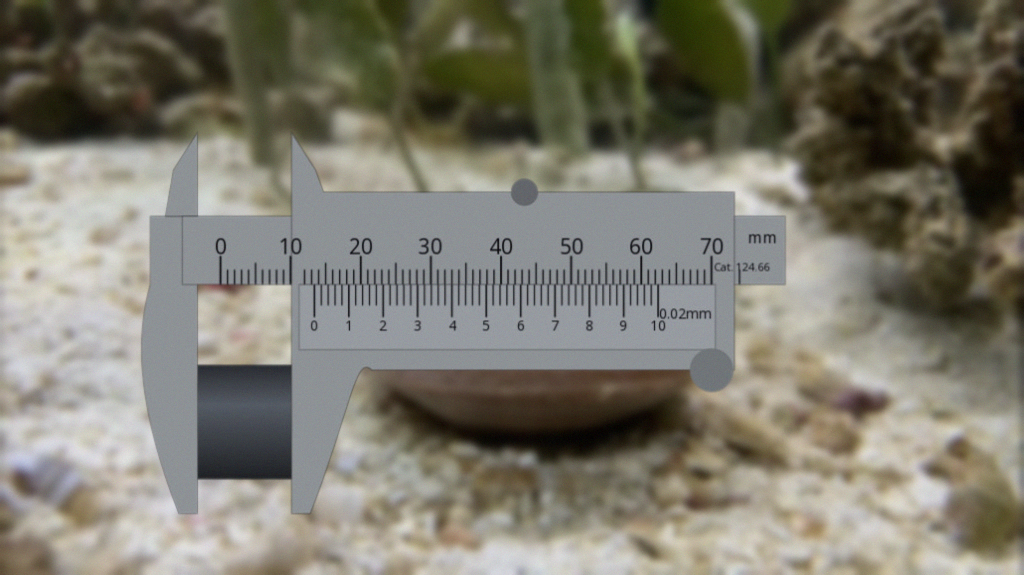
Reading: 13.4 mm
